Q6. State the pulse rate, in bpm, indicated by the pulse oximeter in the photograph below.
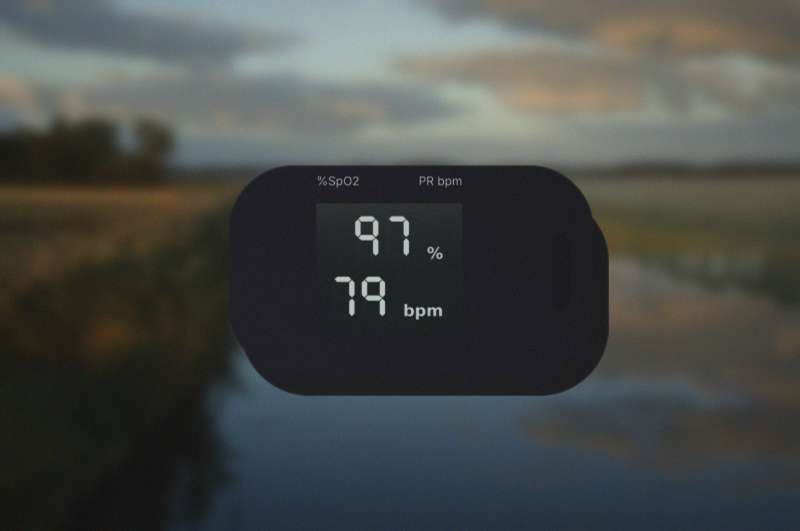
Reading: 79 bpm
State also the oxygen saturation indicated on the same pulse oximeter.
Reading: 97 %
